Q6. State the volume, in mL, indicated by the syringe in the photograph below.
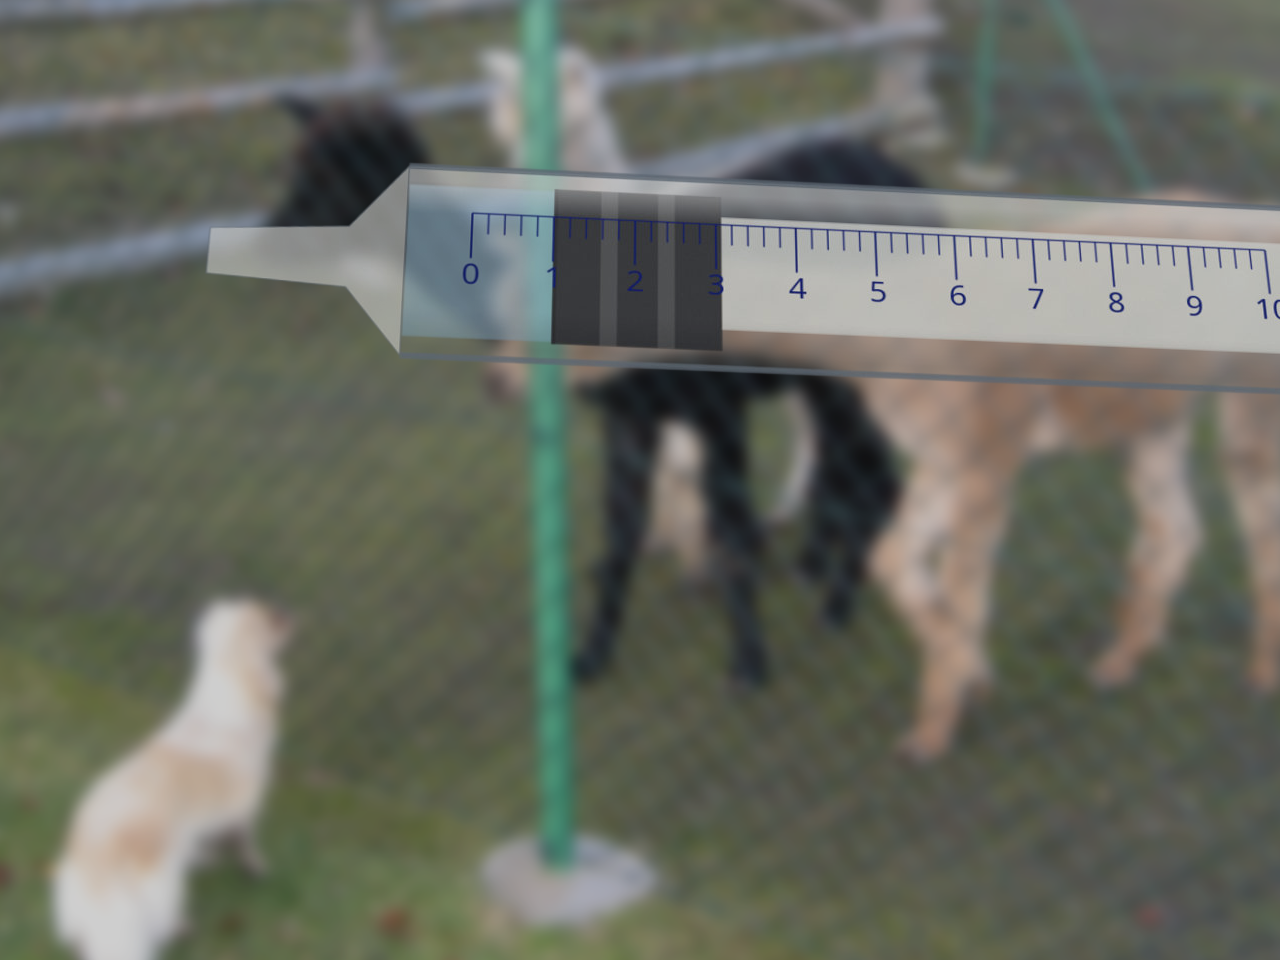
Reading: 1 mL
